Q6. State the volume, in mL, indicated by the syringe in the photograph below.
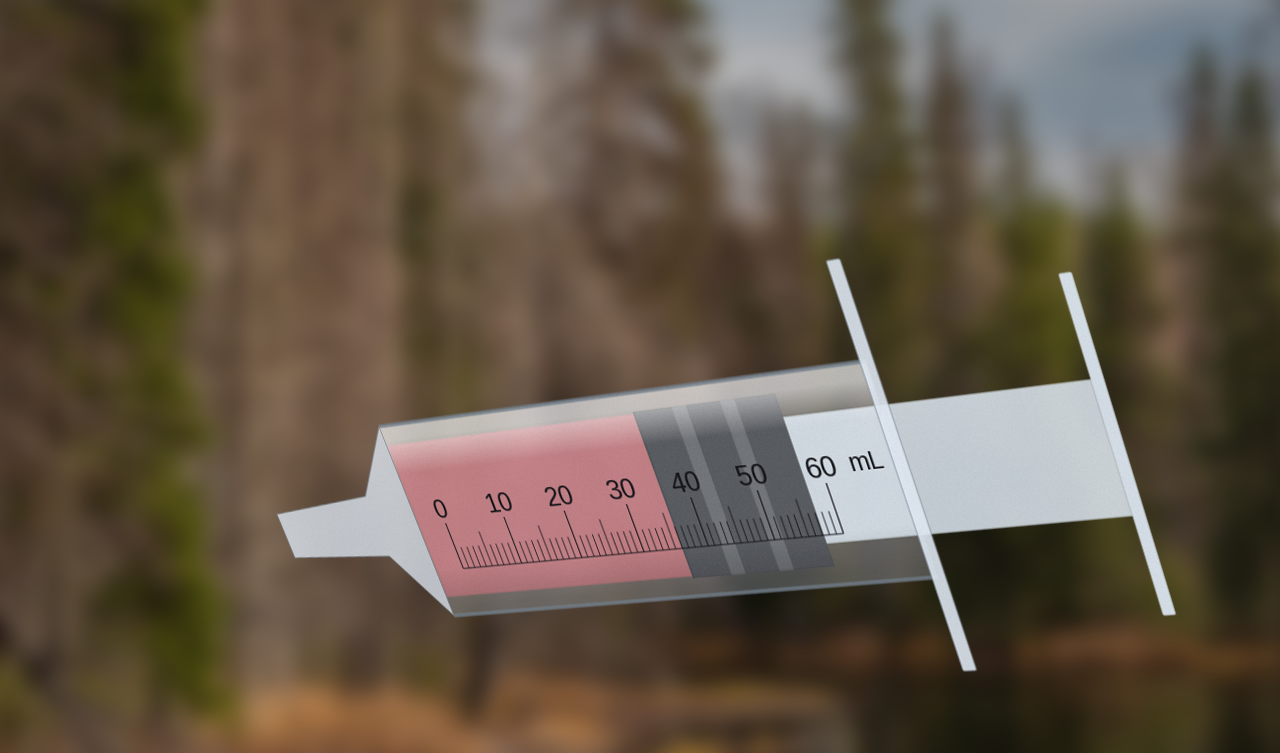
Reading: 36 mL
